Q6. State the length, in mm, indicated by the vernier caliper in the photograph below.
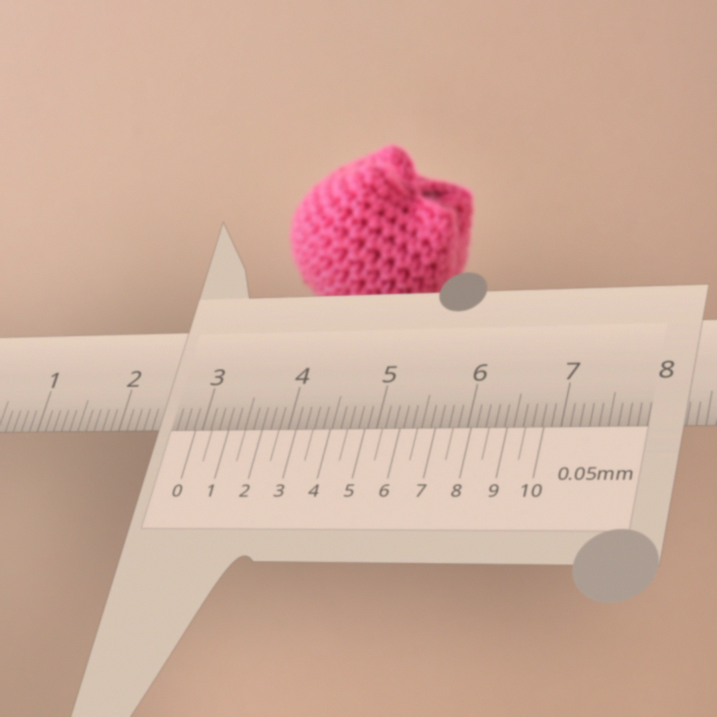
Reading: 29.2 mm
